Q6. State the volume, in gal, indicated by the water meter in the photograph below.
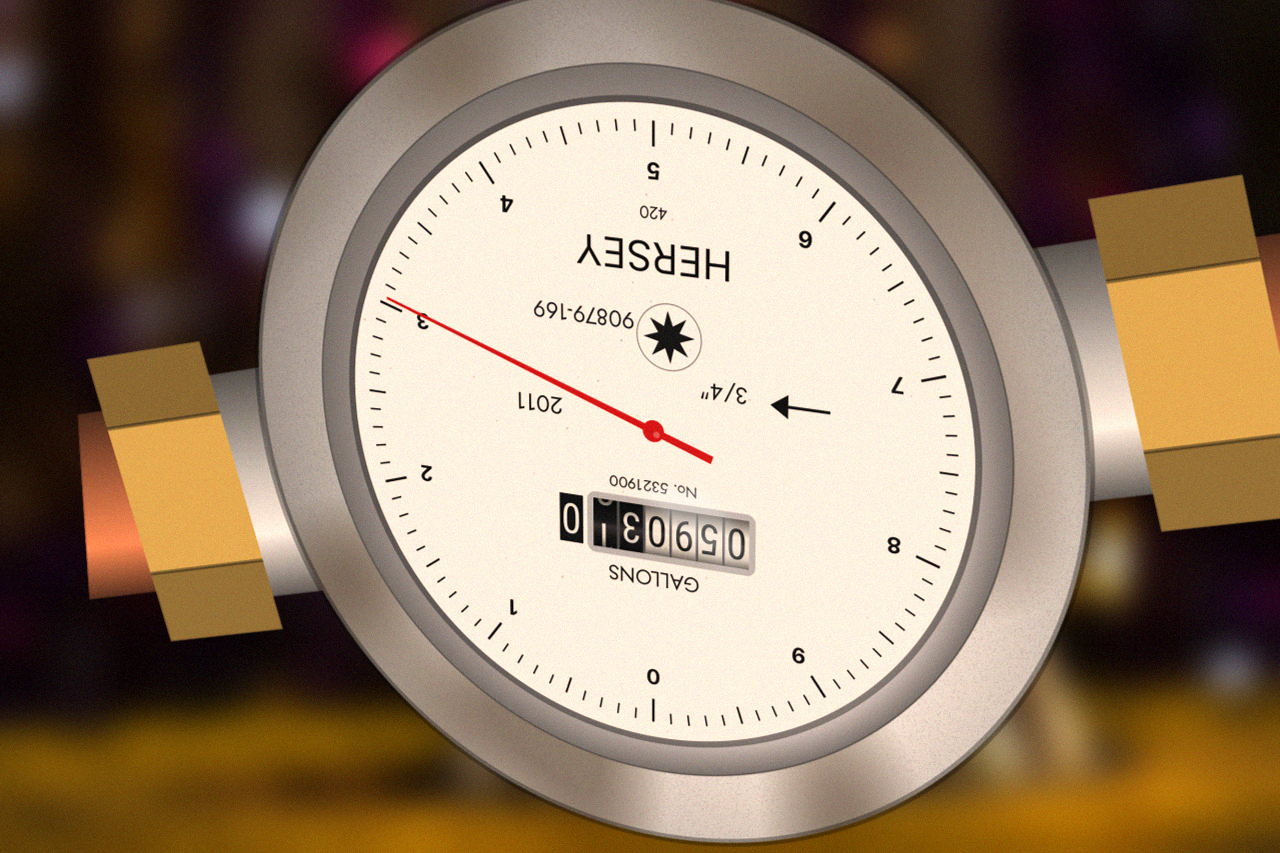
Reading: 590313.0 gal
